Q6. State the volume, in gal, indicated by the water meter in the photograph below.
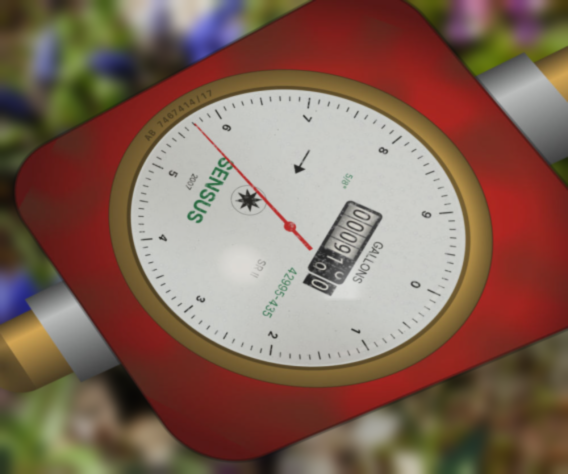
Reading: 9185.7 gal
